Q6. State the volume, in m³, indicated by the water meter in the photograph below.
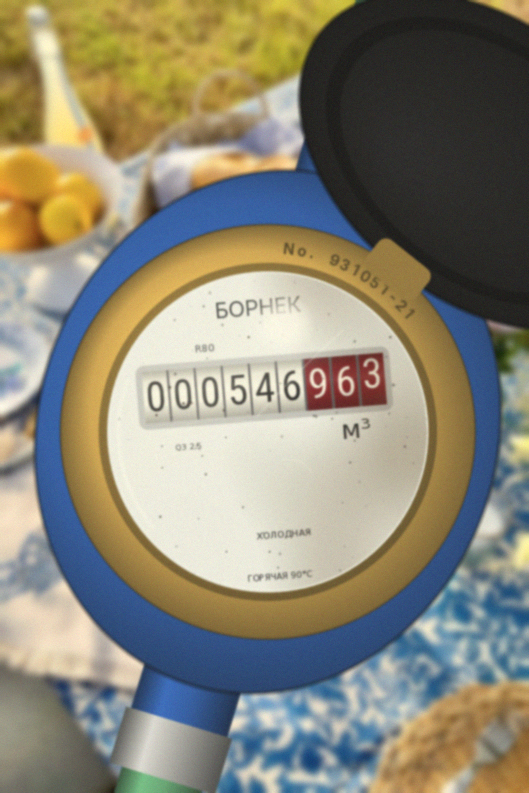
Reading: 546.963 m³
